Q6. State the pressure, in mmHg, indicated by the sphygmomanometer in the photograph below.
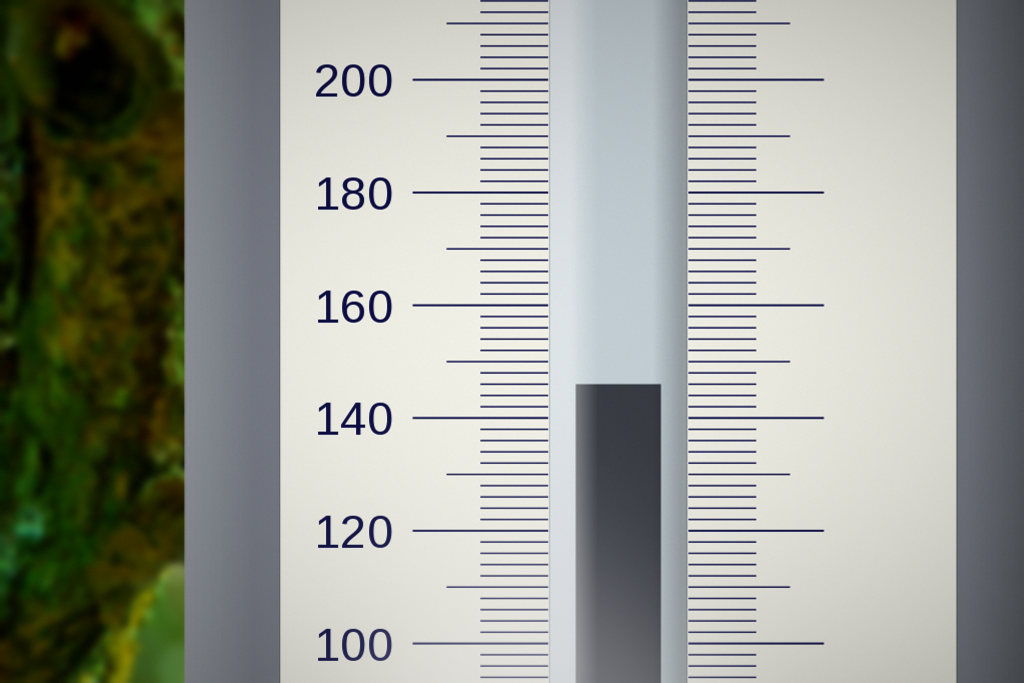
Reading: 146 mmHg
